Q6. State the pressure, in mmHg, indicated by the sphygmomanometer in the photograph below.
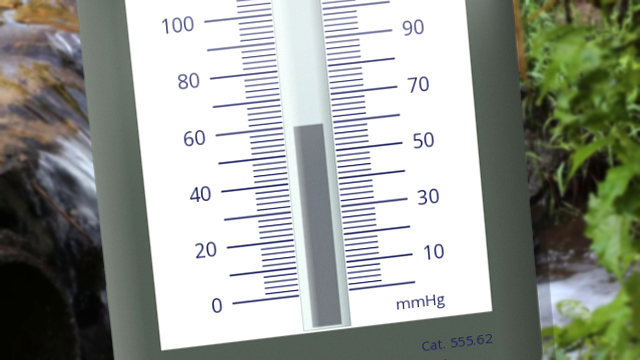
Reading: 60 mmHg
